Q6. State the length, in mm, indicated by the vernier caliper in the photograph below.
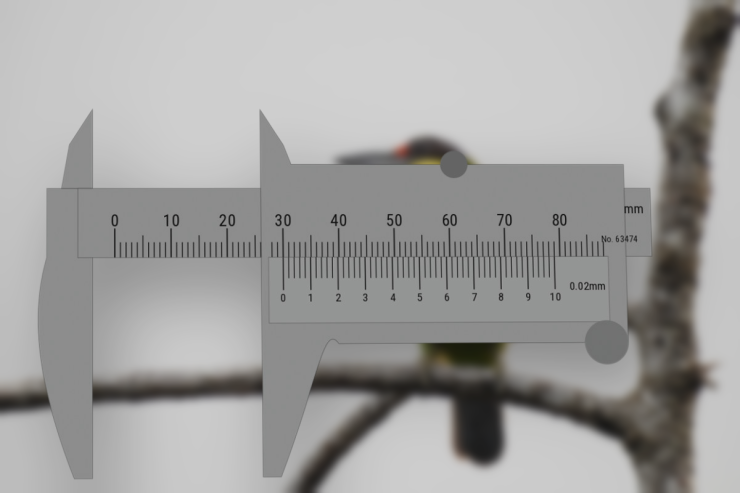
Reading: 30.0 mm
